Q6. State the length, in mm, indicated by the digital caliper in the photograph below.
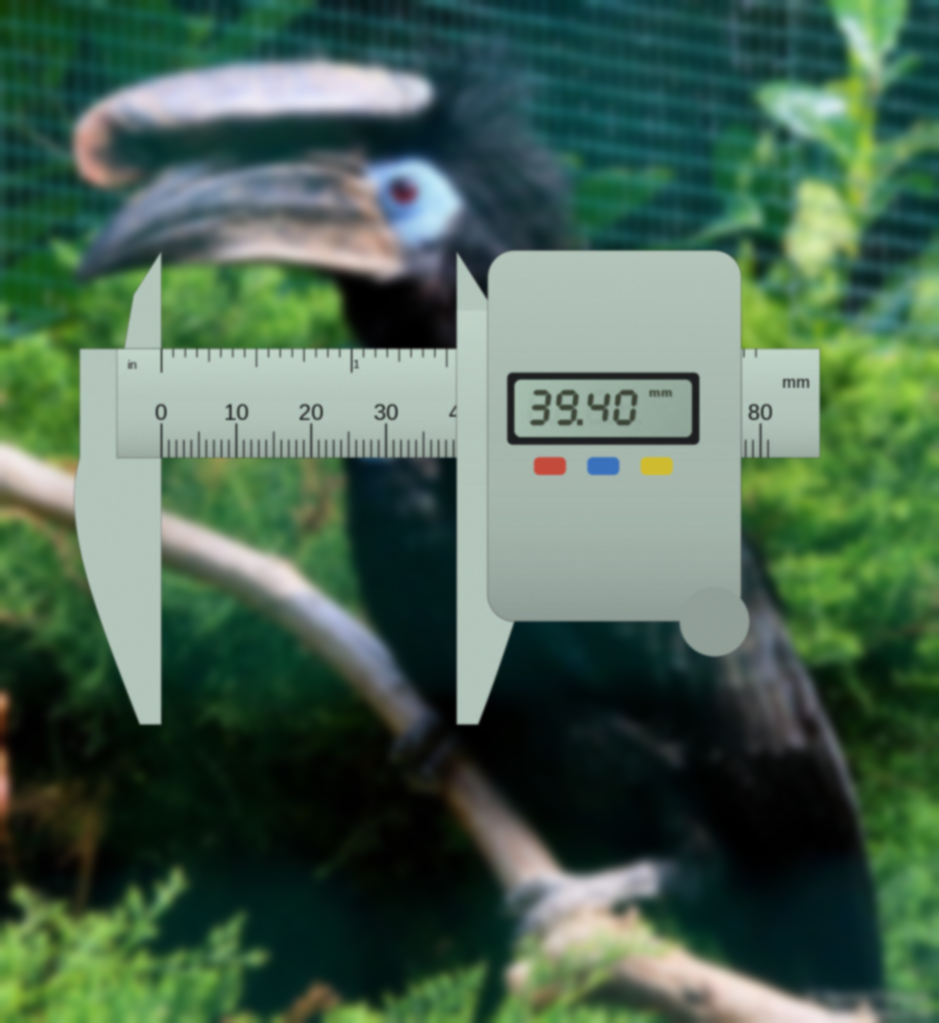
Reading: 39.40 mm
